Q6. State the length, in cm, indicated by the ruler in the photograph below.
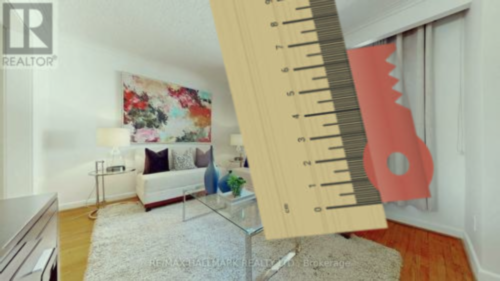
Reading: 6.5 cm
